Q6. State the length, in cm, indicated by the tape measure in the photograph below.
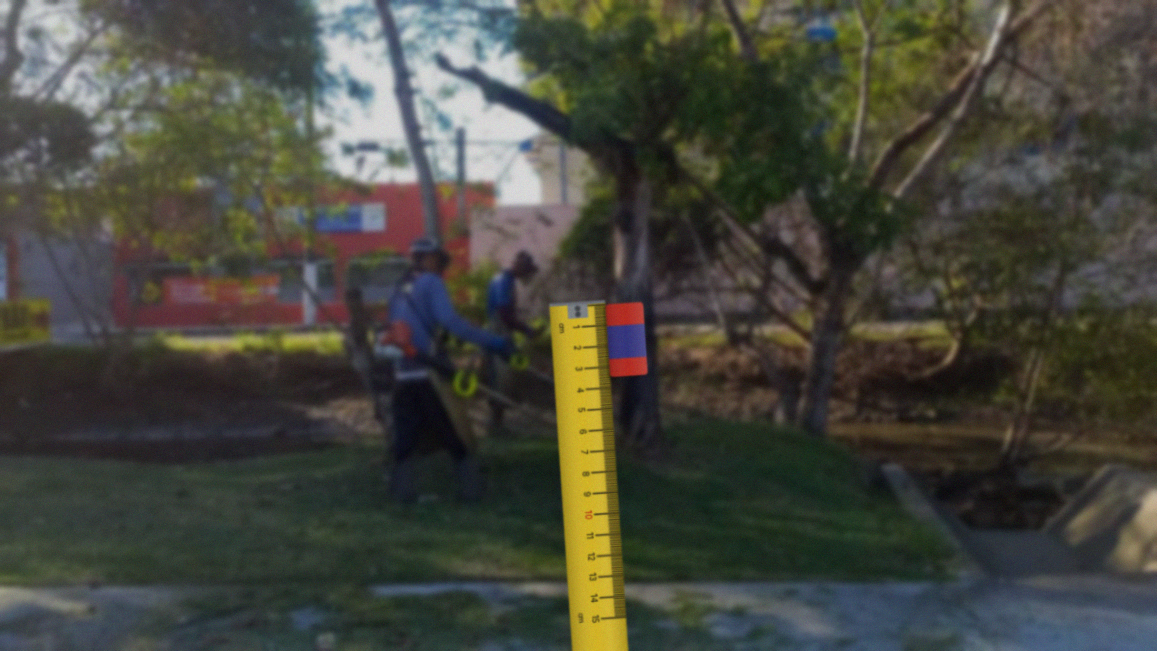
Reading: 3.5 cm
